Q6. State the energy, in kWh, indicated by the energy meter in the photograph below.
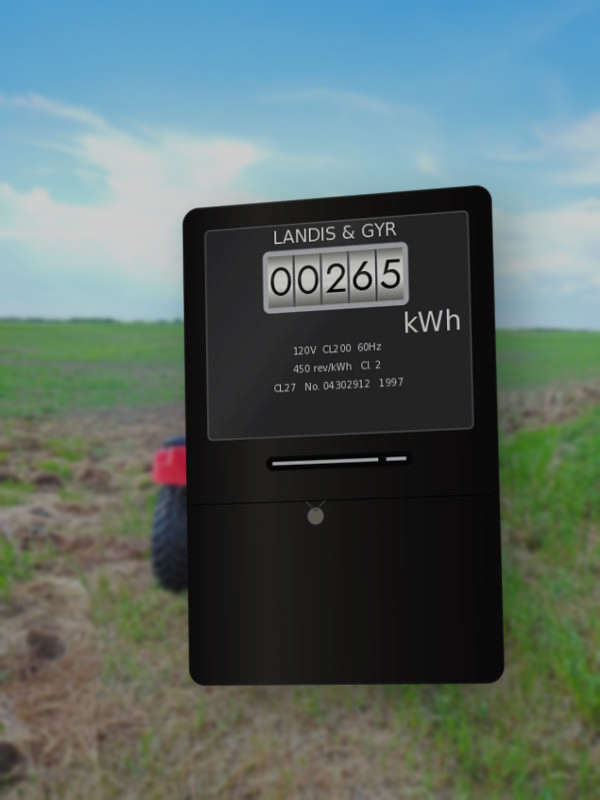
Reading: 265 kWh
